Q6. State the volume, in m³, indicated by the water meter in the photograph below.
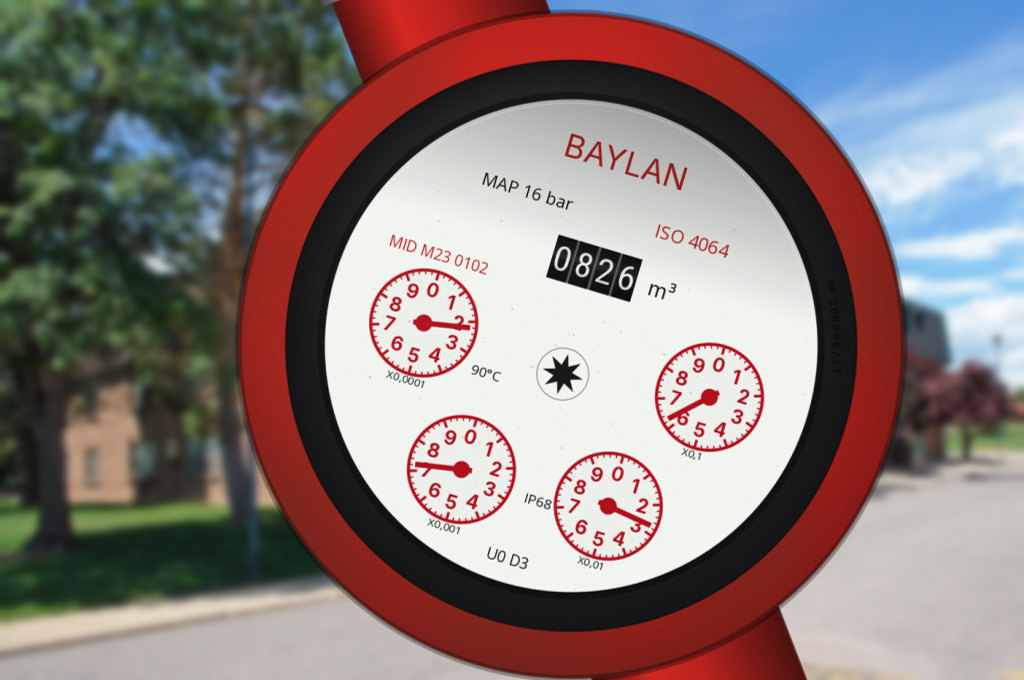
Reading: 826.6272 m³
